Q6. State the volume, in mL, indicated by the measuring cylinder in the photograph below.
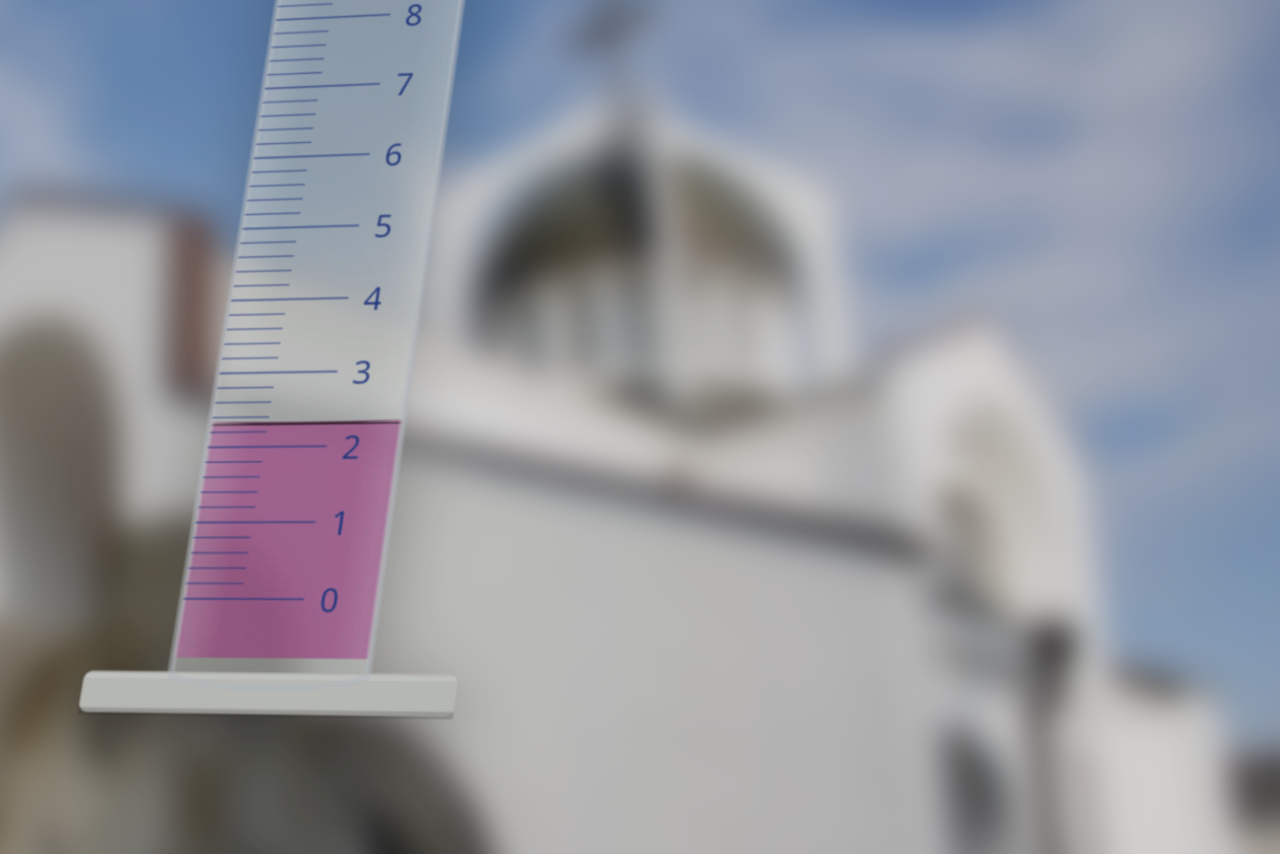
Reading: 2.3 mL
